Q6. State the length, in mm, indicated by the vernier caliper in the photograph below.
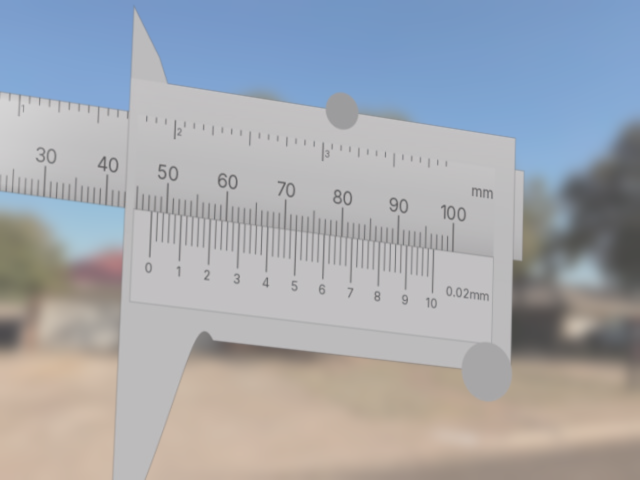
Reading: 47.5 mm
